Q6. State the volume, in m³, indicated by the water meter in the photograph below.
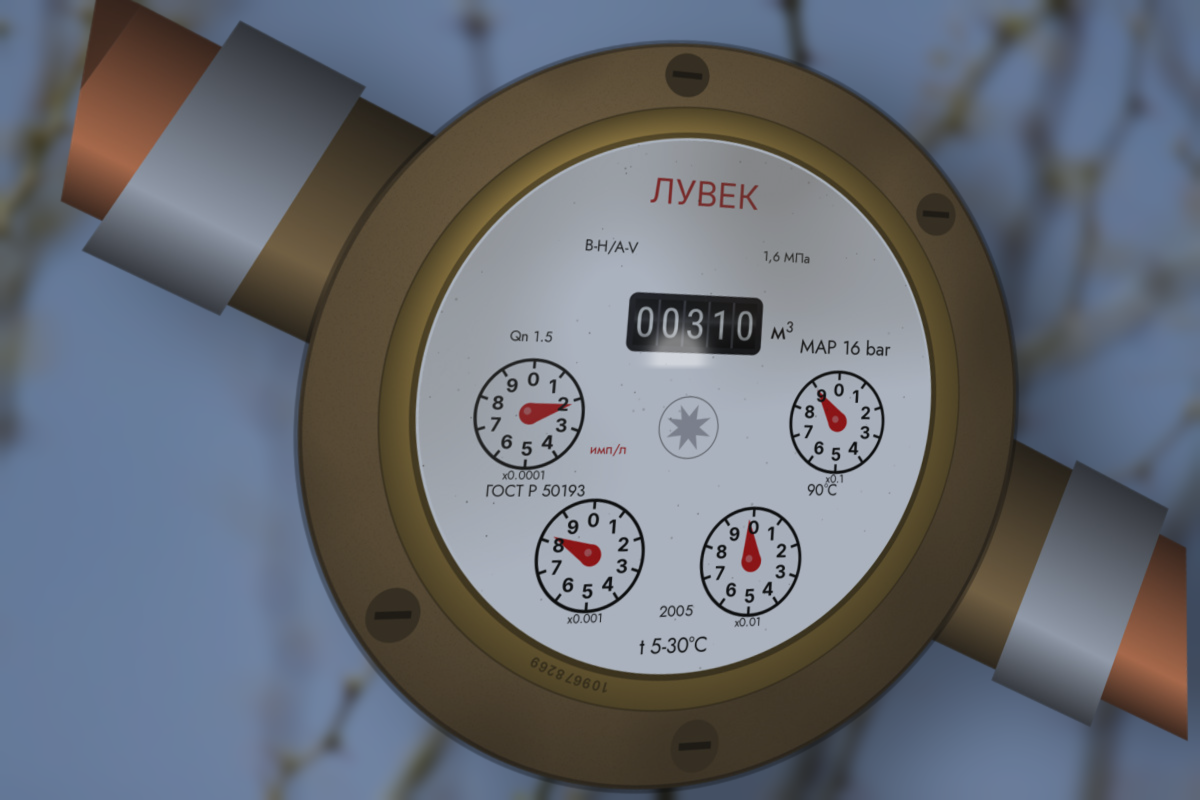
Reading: 310.8982 m³
